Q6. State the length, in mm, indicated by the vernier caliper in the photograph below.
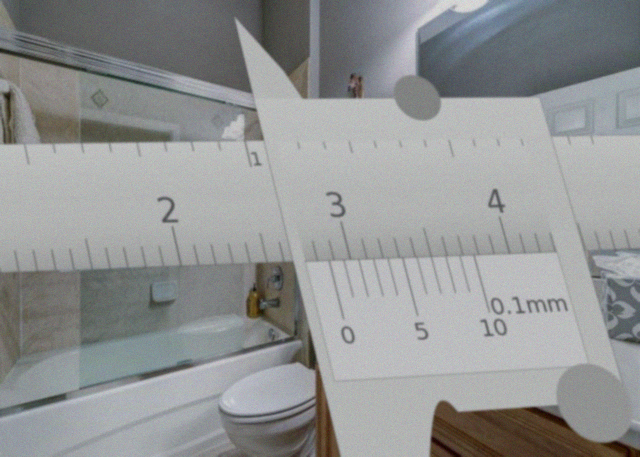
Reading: 28.7 mm
